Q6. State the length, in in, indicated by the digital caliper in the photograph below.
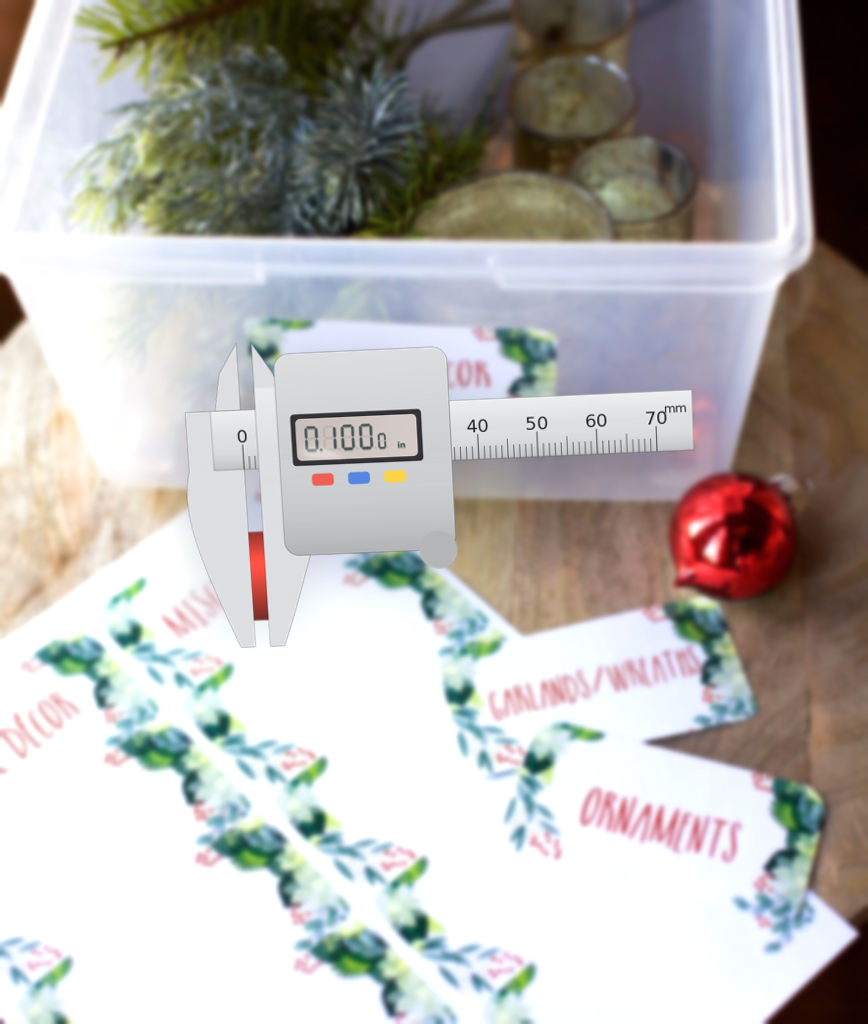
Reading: 0.1000 in
